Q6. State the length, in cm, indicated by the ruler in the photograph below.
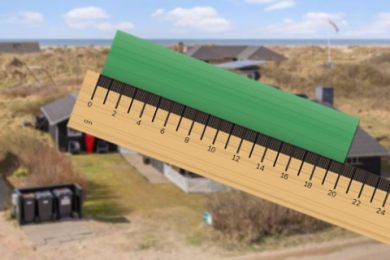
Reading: 20 cm
